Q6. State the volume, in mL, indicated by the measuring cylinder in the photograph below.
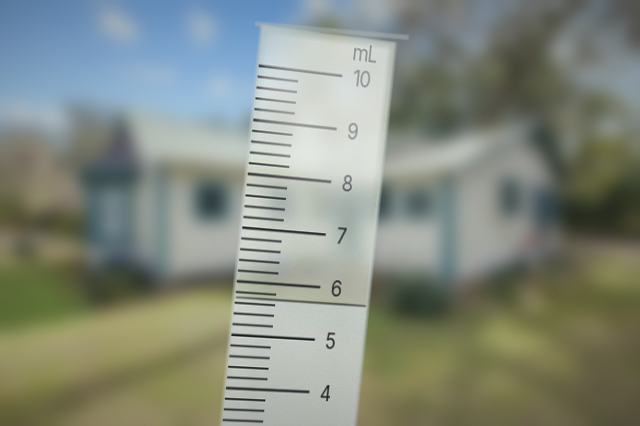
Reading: 5.7 mL
